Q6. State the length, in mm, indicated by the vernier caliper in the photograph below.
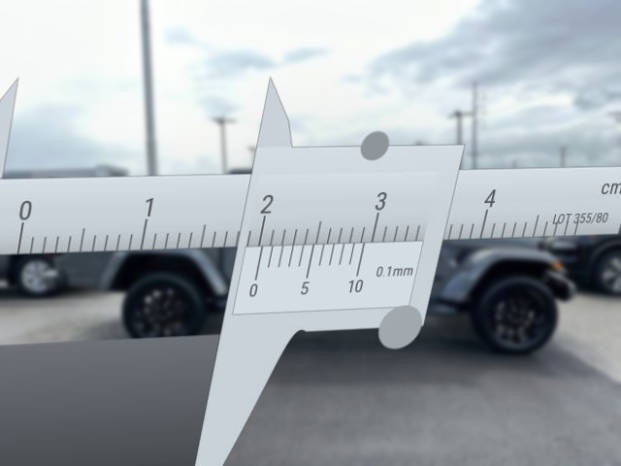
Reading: 20.3 mm
